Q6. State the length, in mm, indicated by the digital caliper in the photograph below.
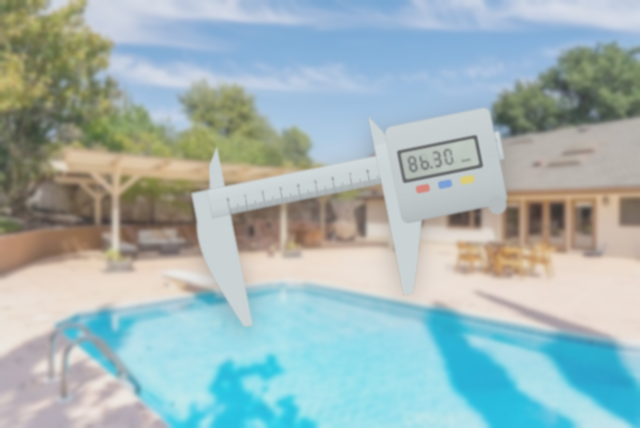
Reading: 86.30 mm
